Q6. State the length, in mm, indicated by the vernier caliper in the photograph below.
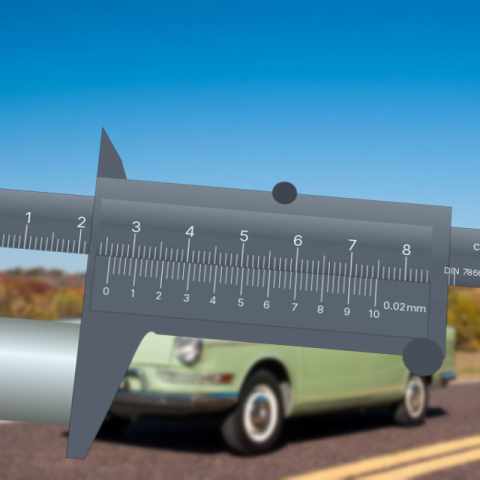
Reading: 25.8 mm
